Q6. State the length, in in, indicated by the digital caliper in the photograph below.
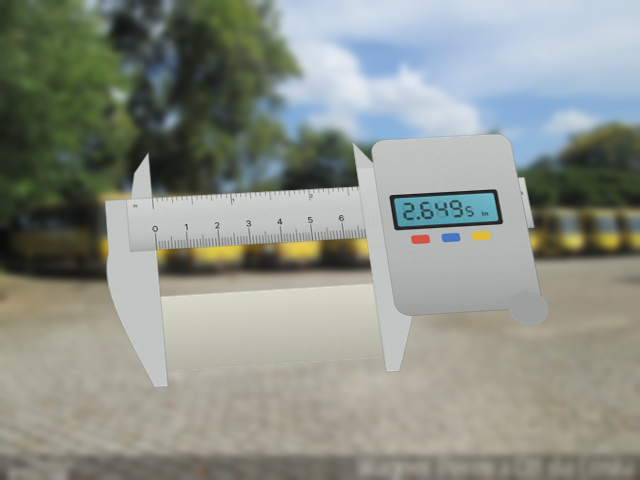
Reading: 2.6495 in
